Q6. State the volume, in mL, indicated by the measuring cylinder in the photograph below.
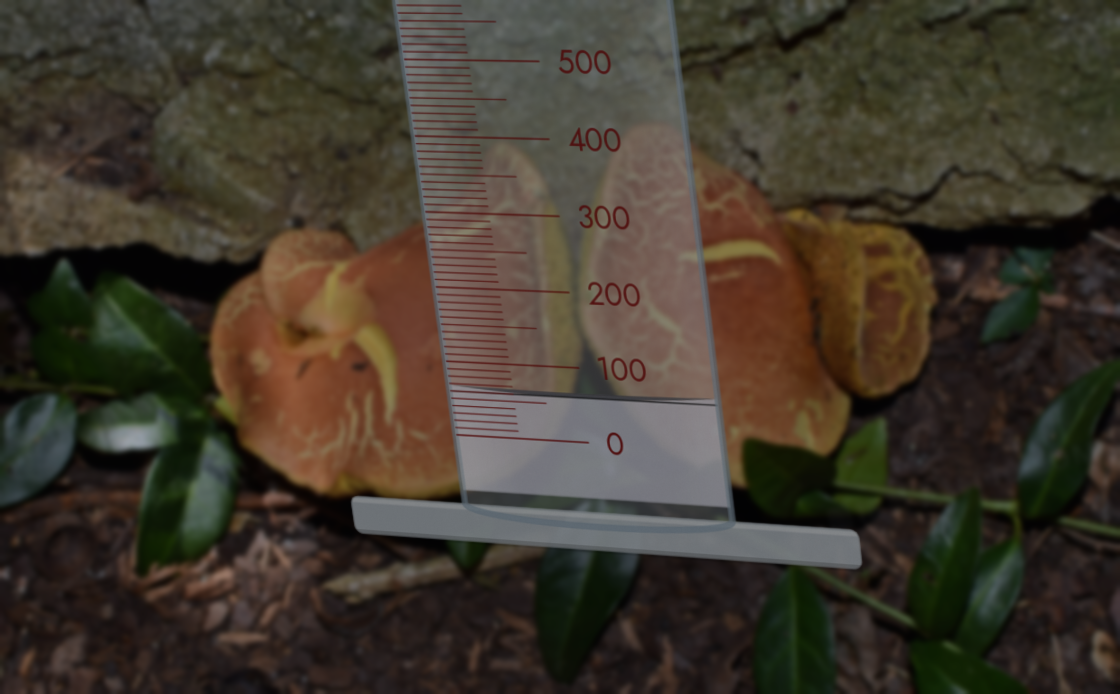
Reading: 60 mL
